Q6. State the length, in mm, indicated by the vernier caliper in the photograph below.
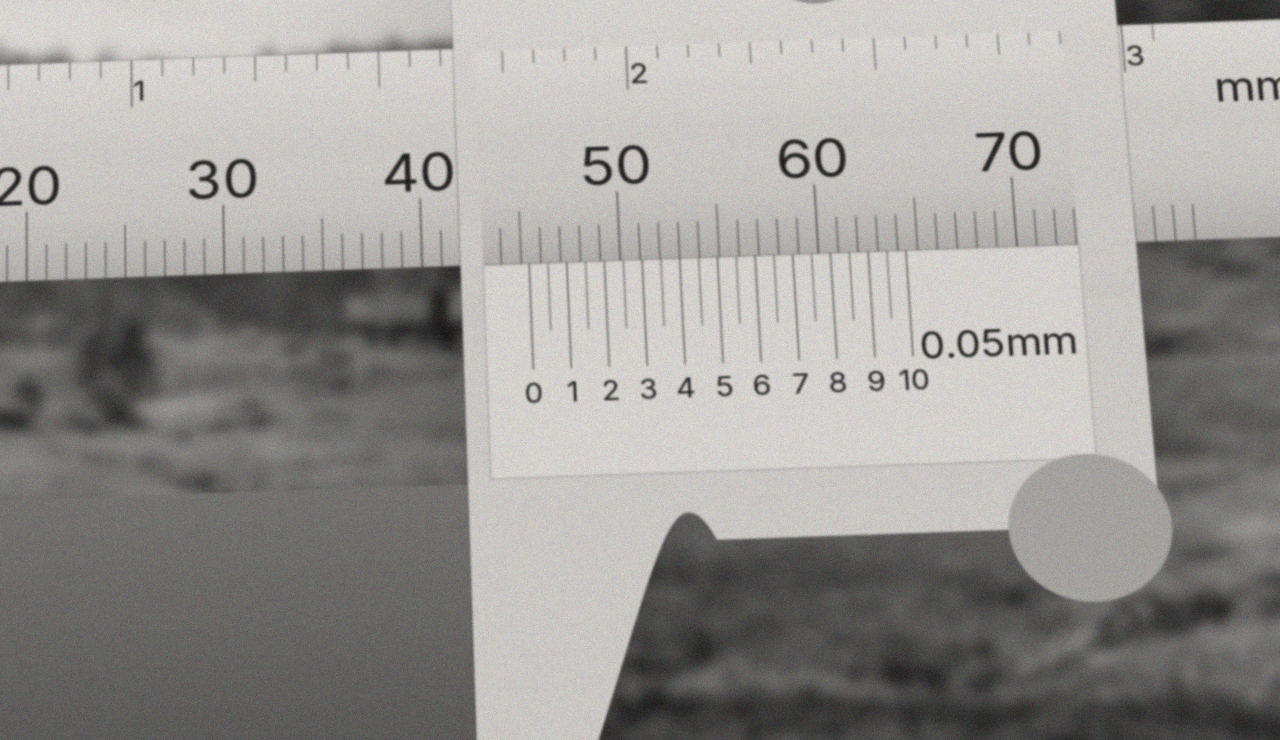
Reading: 45.4 mm
